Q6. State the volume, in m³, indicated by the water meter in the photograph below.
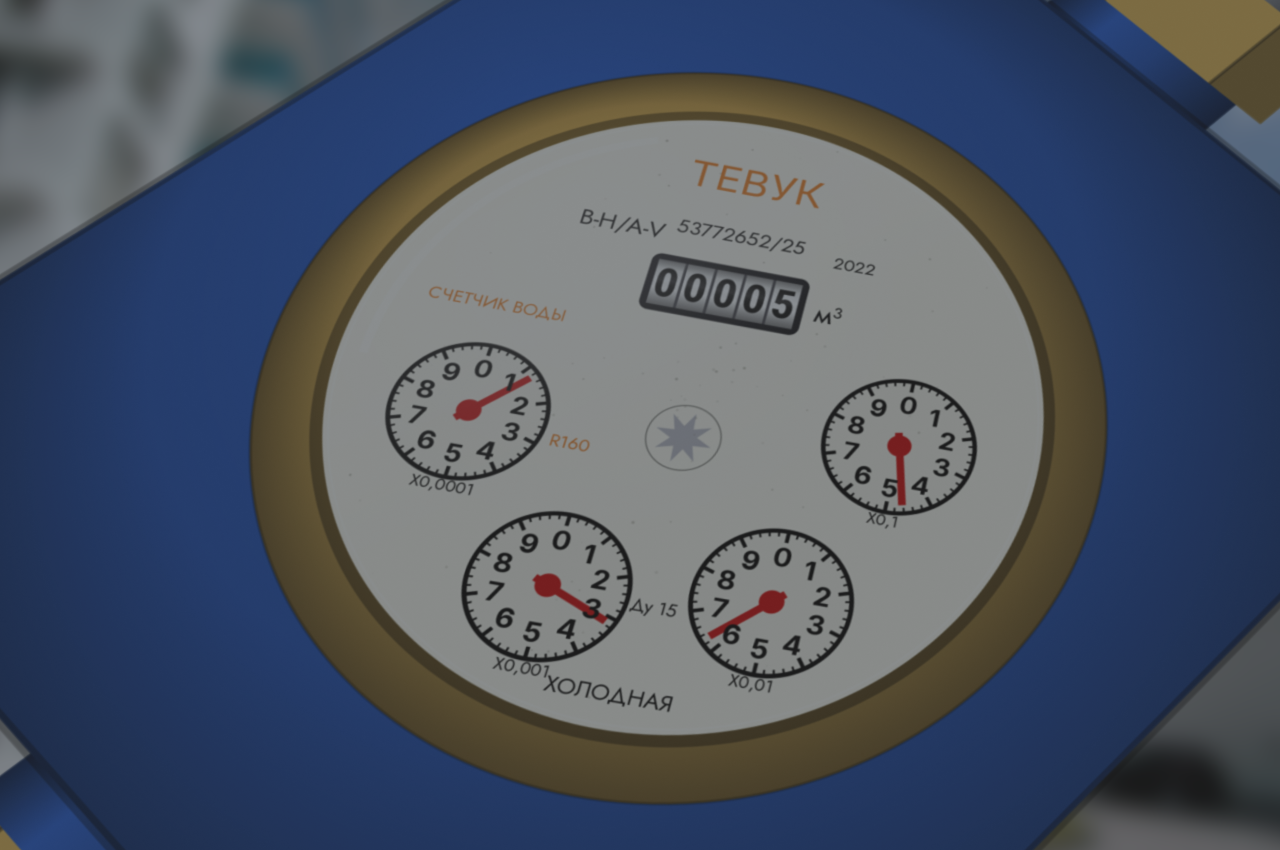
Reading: 5.4631 m³
